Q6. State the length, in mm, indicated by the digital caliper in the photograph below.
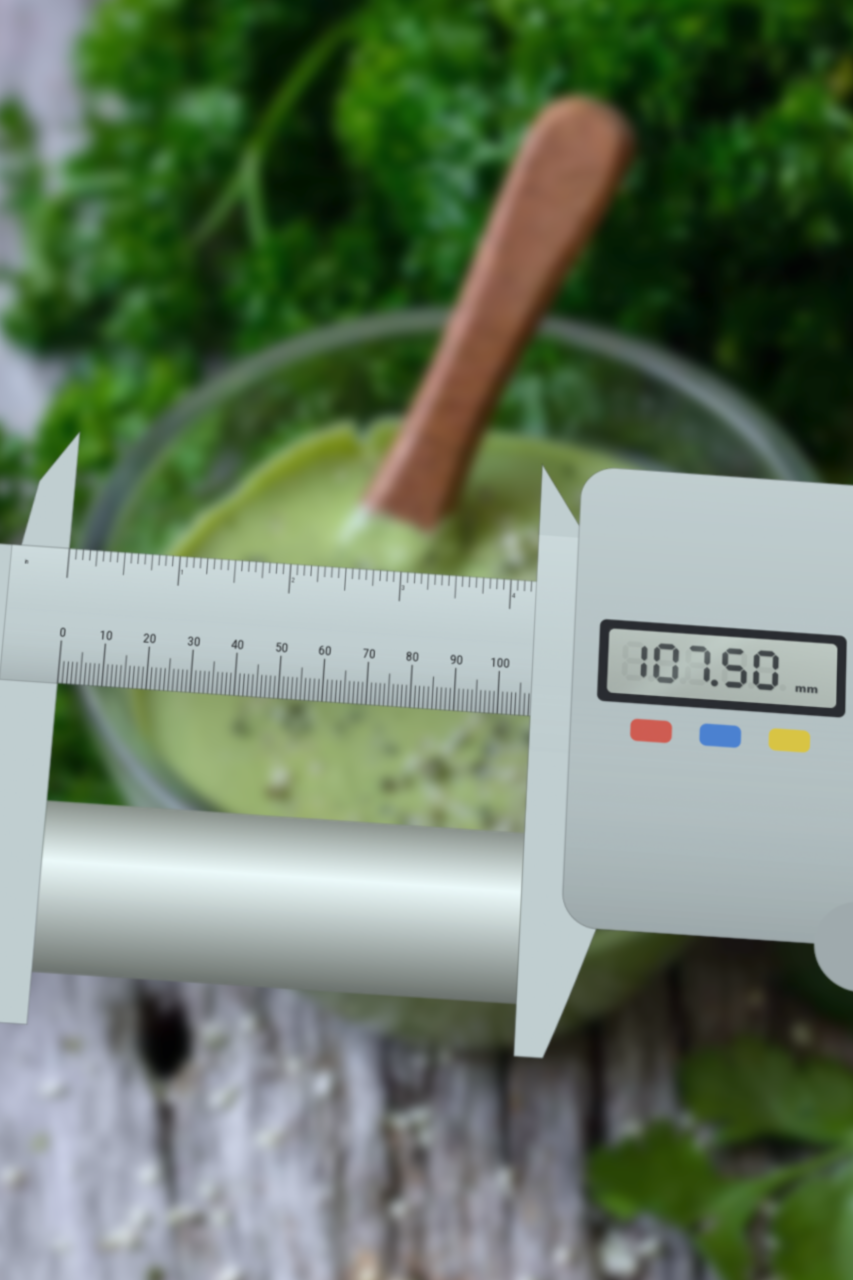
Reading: 107.50 mm
